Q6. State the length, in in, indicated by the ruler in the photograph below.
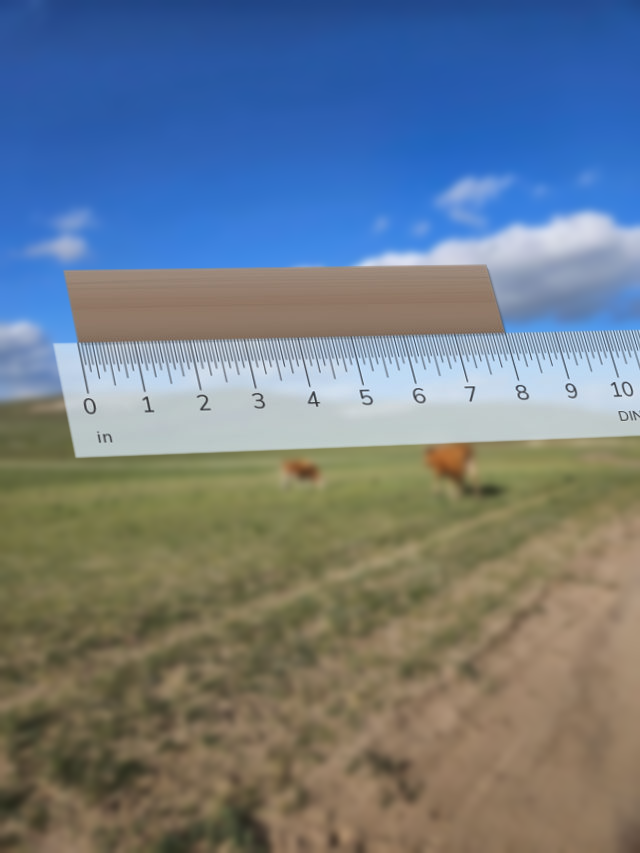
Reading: 8 in
